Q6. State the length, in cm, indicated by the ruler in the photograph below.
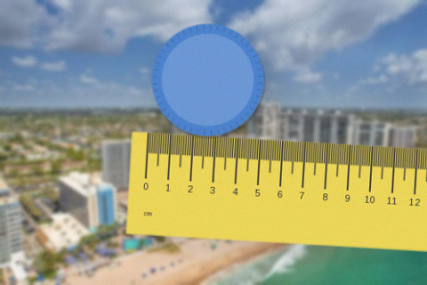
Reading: 5 cm
